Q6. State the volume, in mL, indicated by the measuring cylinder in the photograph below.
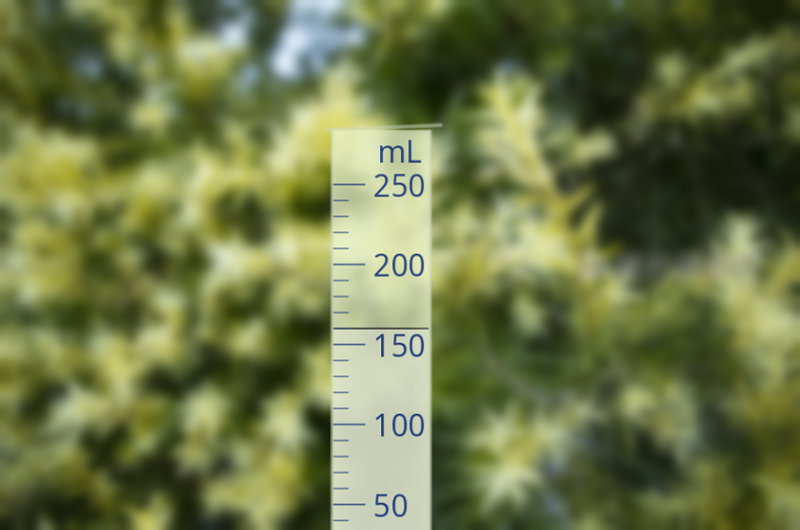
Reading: 160 mL
